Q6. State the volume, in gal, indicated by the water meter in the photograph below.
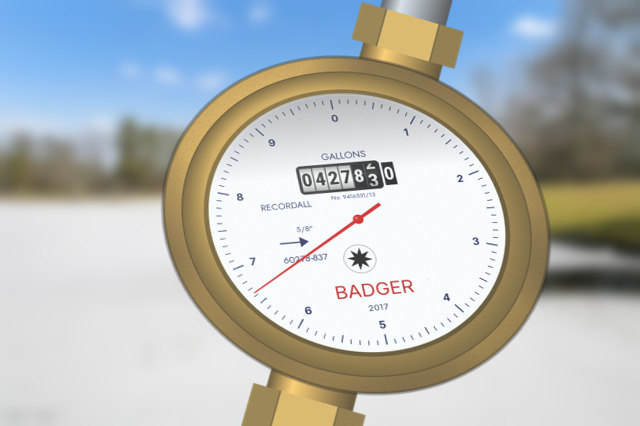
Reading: 427826.6 gal
